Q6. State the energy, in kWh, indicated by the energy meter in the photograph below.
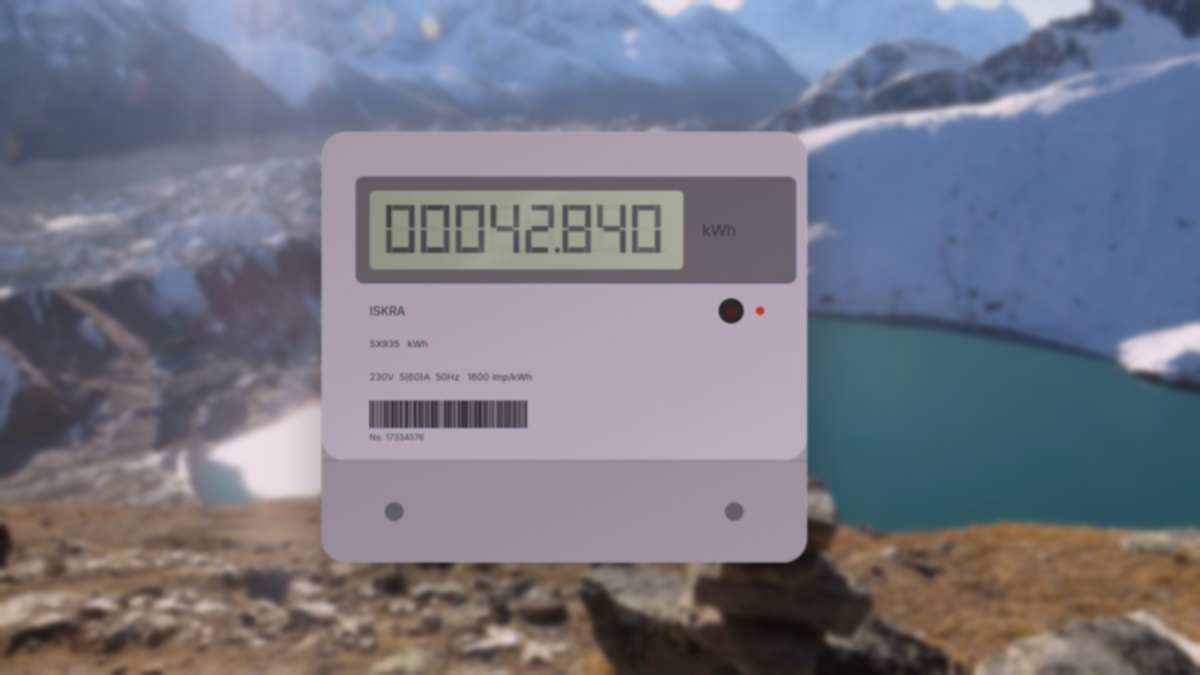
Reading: 42.840 kWh
